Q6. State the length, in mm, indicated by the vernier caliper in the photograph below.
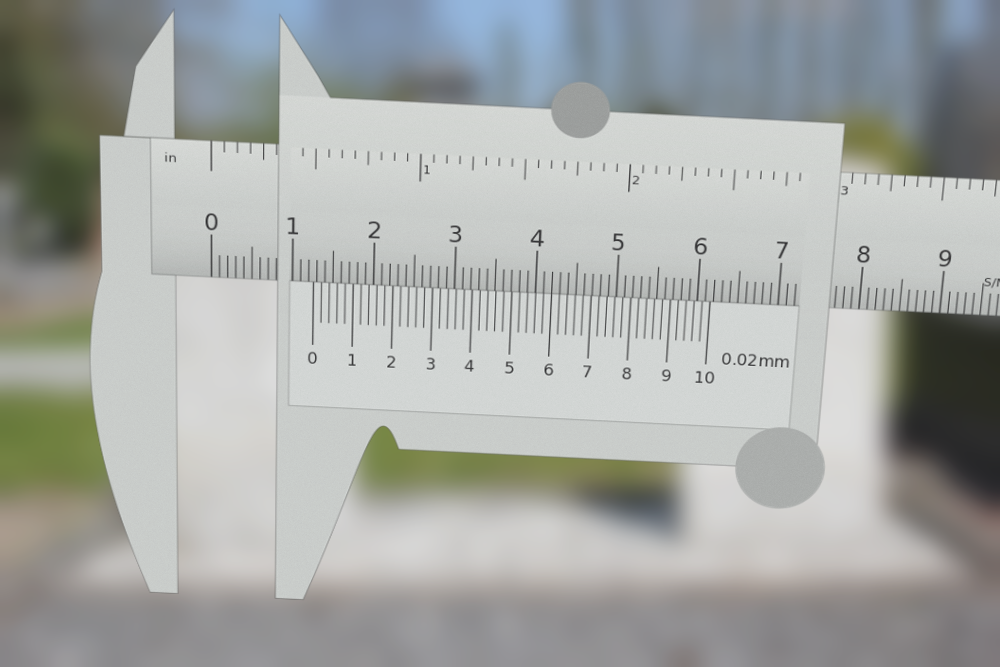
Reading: 12.6 mm
